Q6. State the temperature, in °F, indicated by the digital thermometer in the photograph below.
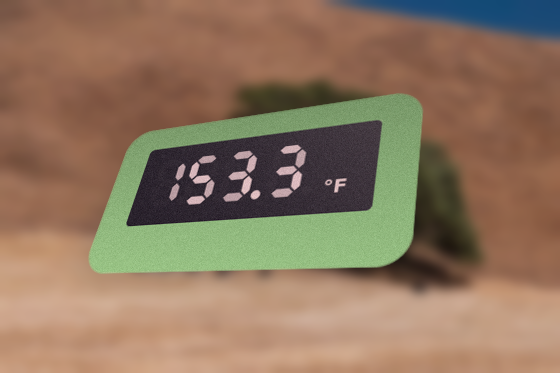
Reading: 153.3 °F
